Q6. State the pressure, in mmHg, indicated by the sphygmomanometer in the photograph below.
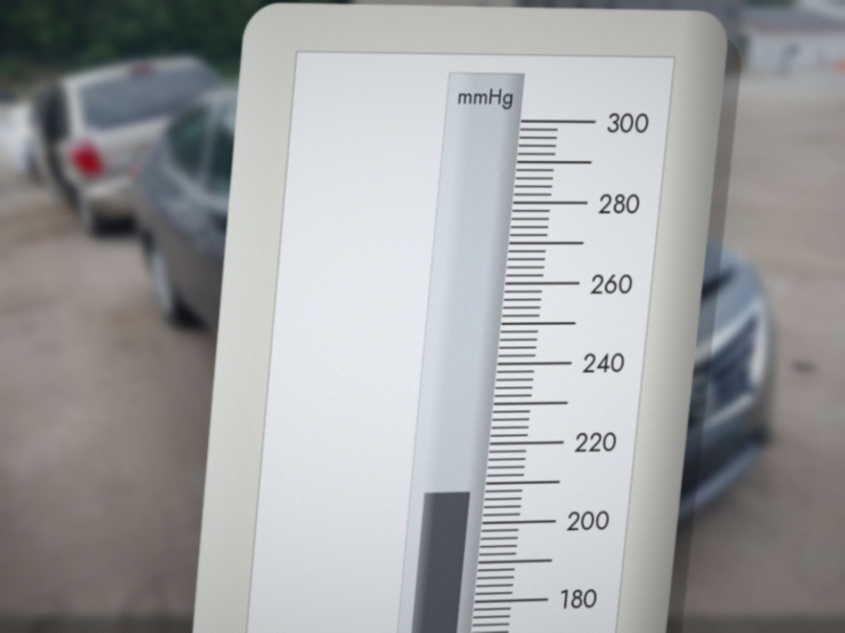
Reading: 208 mmHg
